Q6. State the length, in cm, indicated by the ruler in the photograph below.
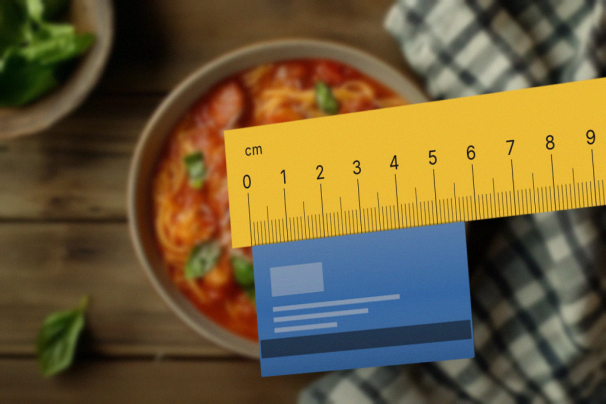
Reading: 5.7 cm
